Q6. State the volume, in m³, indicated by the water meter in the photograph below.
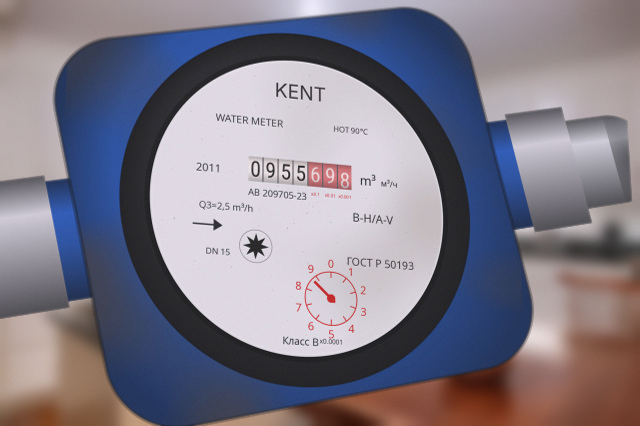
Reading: 955.6978 m³
